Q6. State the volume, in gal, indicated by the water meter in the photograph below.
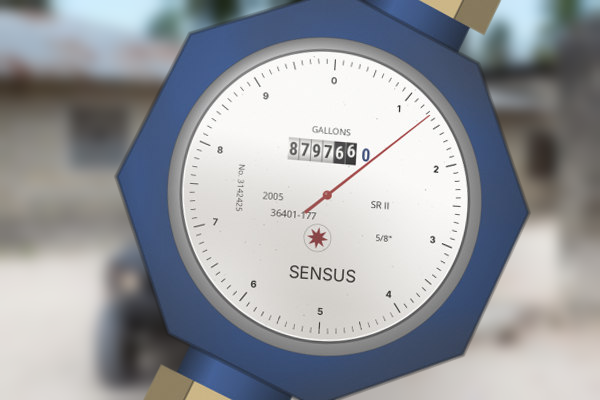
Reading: 8797661.3 gal
